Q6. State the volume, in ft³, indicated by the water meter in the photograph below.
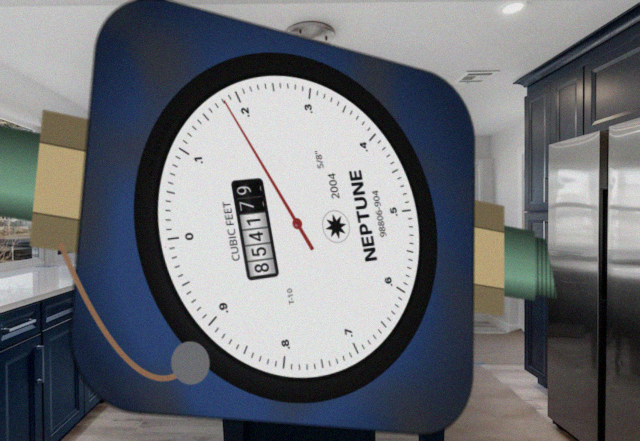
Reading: 854179.18 ft³
